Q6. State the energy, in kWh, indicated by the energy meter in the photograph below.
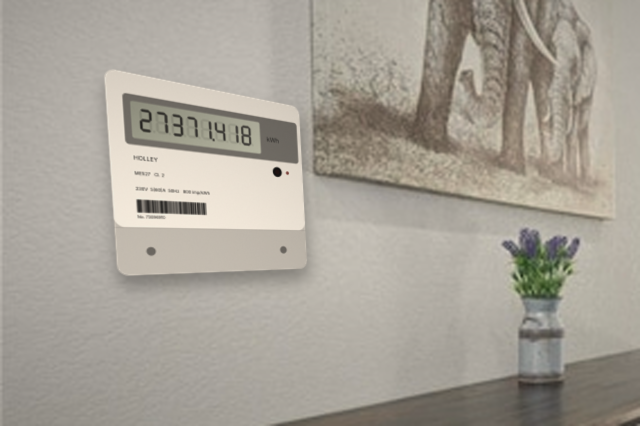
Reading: 27371.418 kWh
